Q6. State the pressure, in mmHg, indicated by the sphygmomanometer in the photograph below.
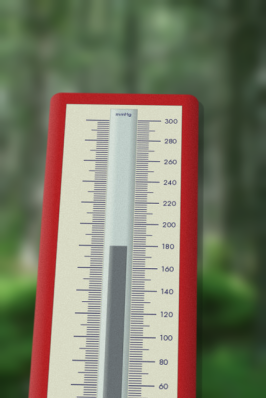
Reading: 180 mmHg
